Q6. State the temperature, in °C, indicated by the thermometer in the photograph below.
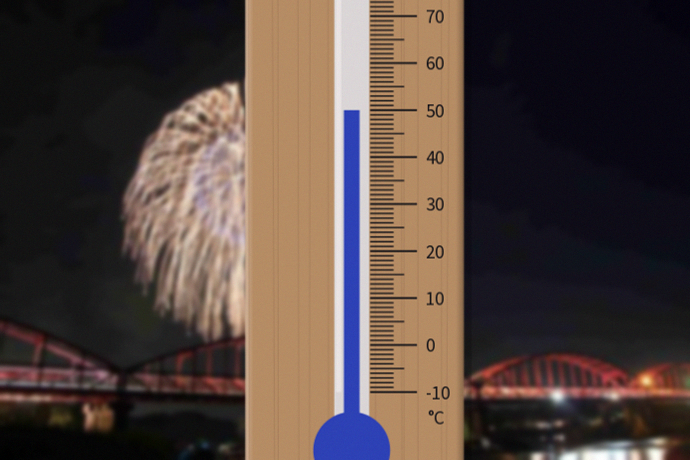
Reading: 50 °C
